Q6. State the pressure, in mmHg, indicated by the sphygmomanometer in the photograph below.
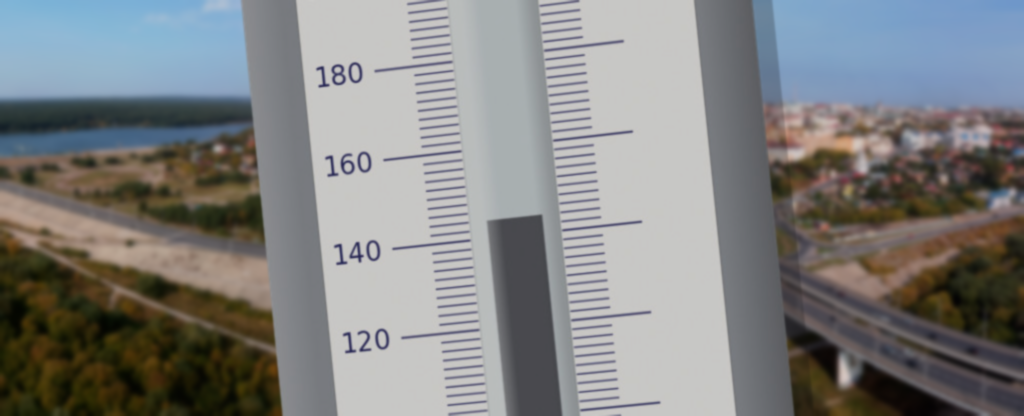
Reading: 144 mmHg
